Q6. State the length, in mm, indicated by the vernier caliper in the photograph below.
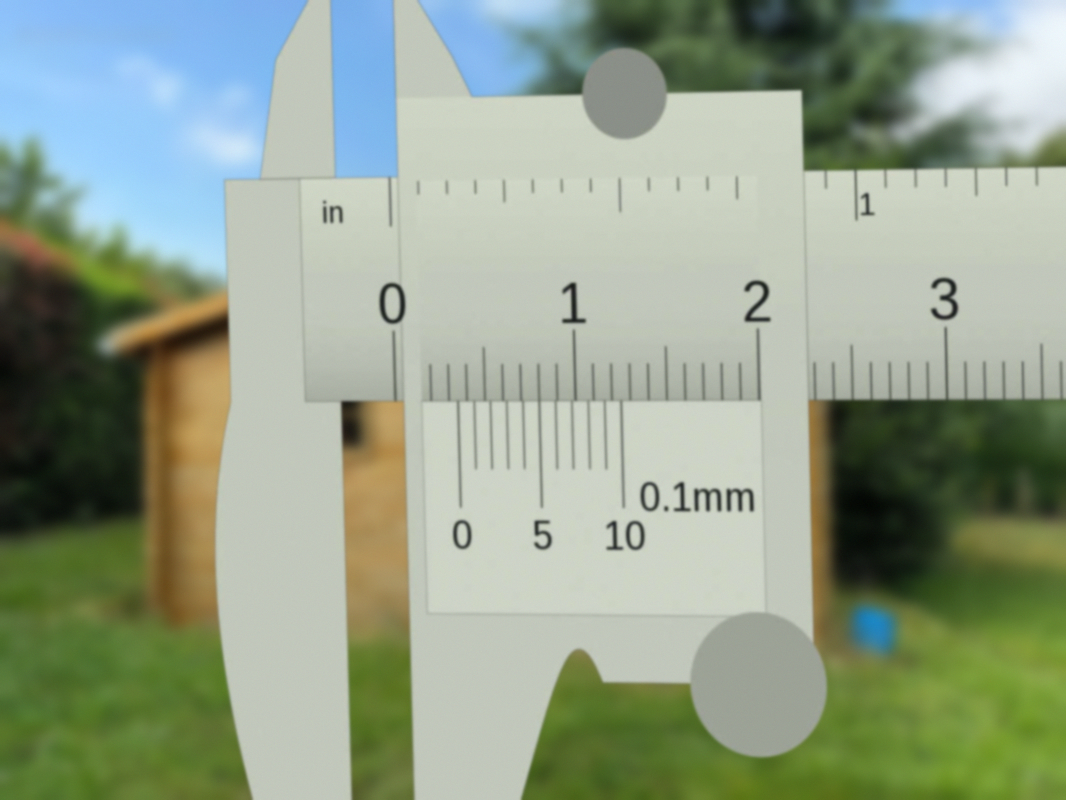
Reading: 3.5 mm
